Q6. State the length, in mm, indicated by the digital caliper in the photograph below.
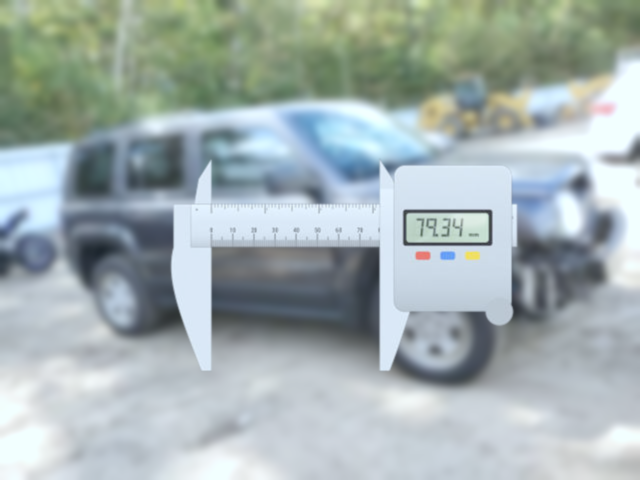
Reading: 79.34 mm
